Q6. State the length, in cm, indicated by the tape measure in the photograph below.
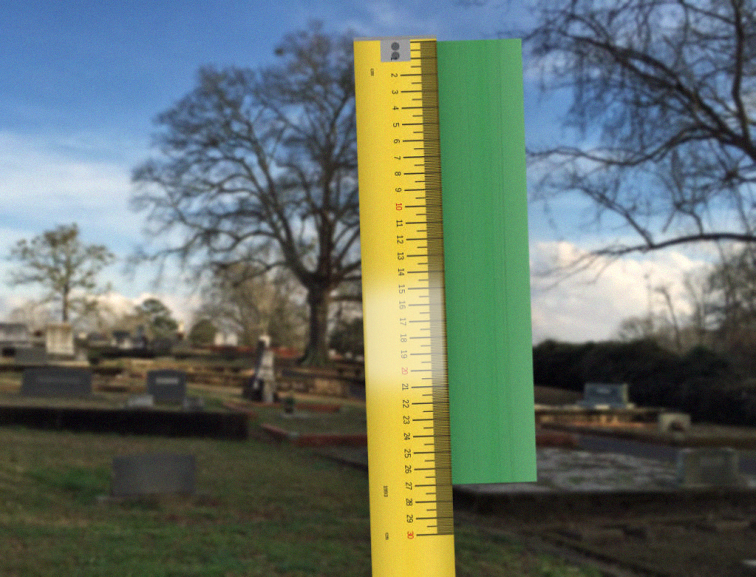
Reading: 27 cm
